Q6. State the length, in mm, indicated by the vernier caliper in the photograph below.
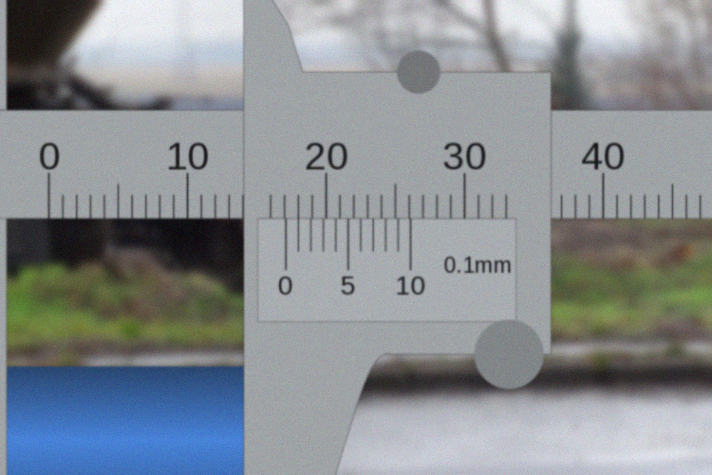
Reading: 17.1 mm
